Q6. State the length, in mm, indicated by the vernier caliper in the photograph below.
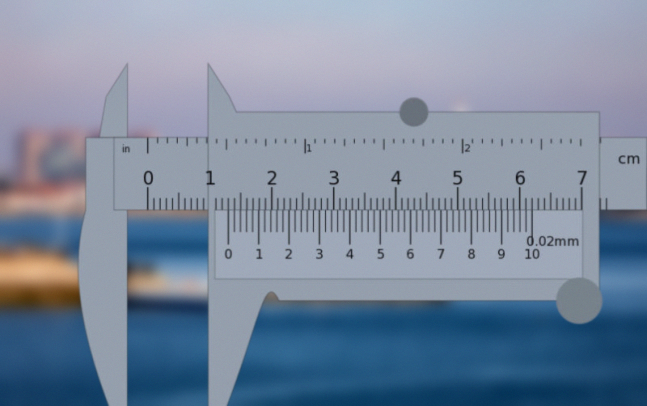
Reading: 13.0 mm
